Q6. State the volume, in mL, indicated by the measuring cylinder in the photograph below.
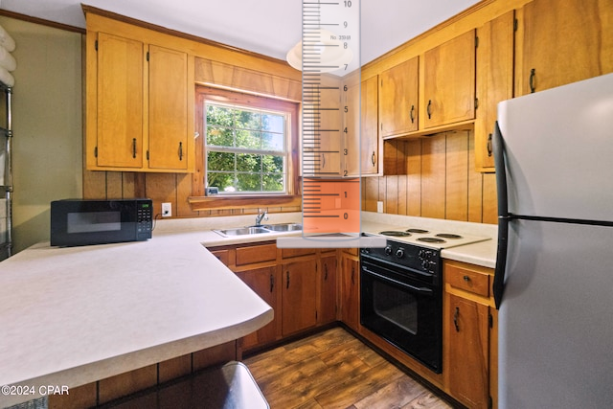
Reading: 1.6 mL
